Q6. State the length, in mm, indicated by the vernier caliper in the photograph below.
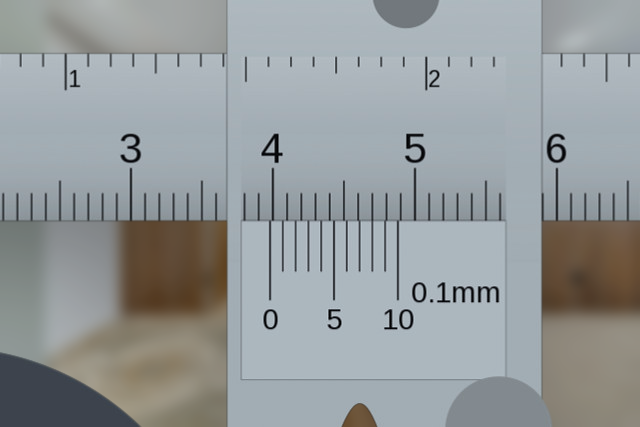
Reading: 39.8 mm
